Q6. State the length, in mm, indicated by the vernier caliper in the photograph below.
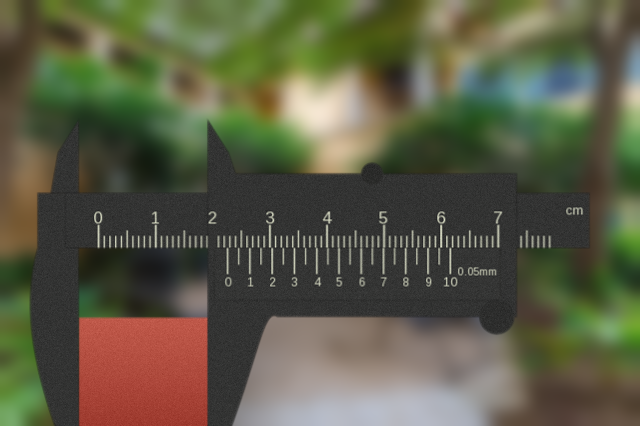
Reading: 22.6 mm
